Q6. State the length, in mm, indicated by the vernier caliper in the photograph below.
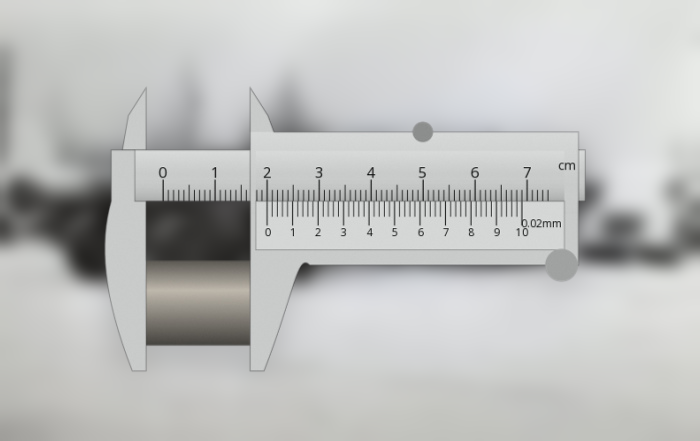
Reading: 20.0 mm
